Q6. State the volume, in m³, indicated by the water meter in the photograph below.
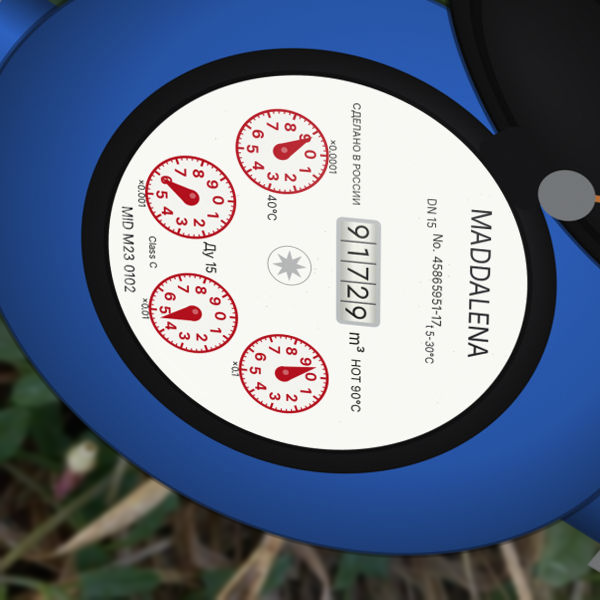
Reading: 91728.9459 m³
